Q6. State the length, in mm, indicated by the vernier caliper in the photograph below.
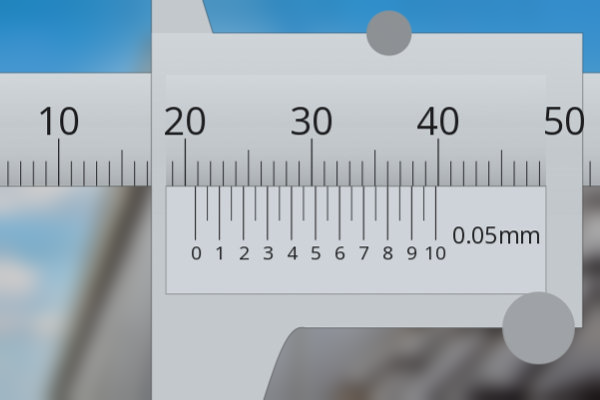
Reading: 20.8 mm
